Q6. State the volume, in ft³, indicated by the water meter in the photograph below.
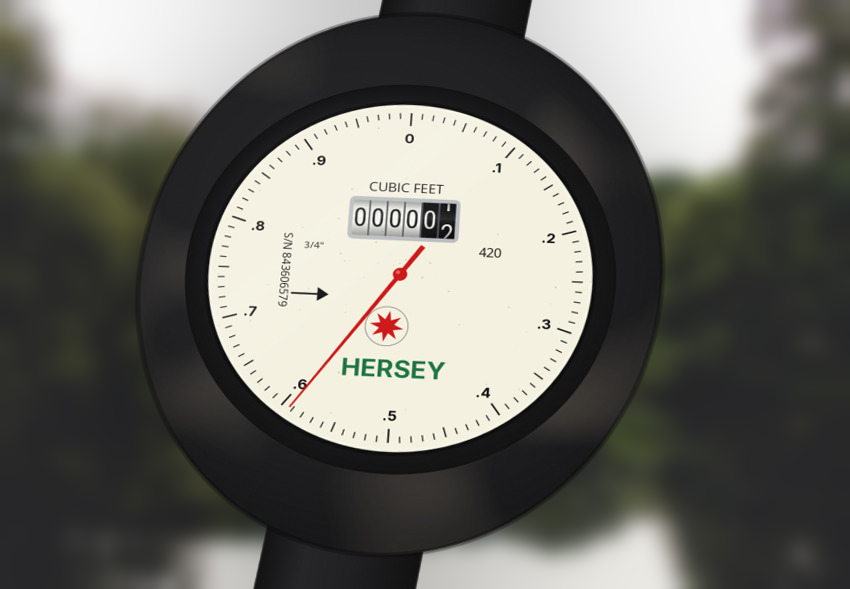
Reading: 1.59 ft³
